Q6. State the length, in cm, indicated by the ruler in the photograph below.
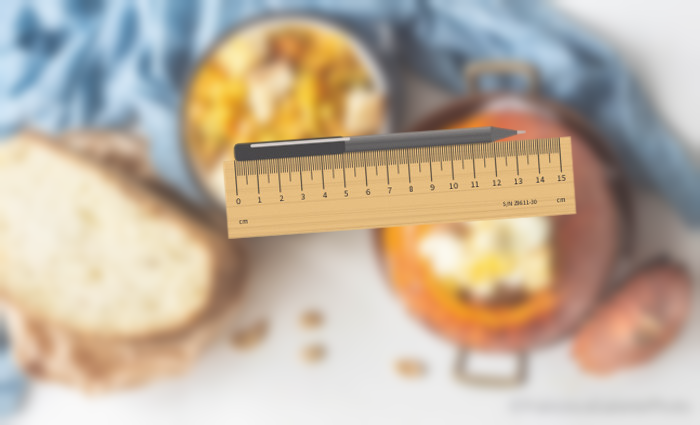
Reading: 13.5 cm
